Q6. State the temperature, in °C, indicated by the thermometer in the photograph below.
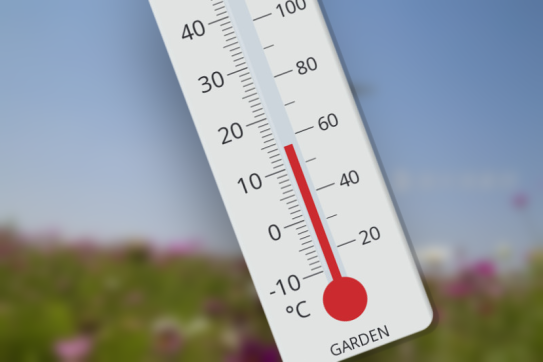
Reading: 14 °C
